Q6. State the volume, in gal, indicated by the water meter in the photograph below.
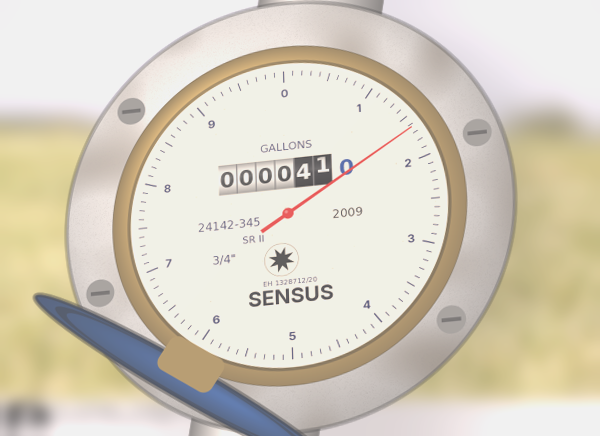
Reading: 411.6 gal
